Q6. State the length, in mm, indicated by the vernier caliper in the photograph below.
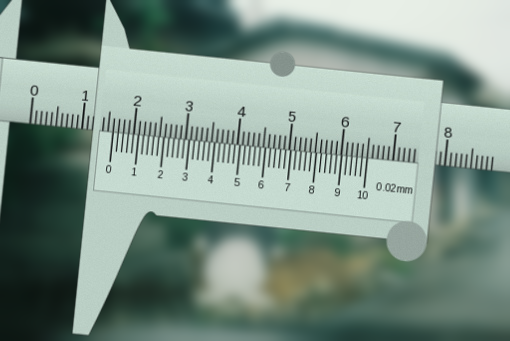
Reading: 16.0 mm
